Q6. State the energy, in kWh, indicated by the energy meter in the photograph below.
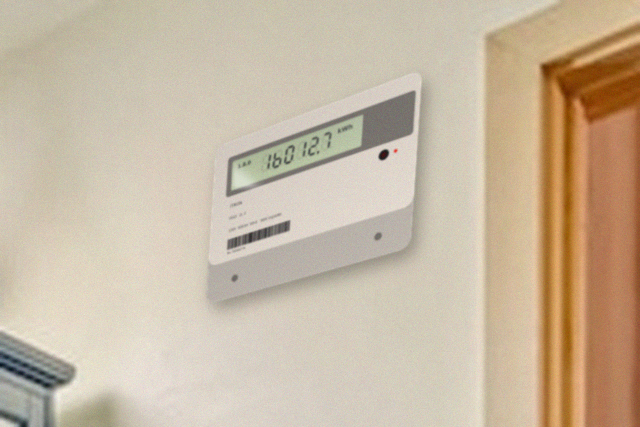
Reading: 16012.7 kWh
